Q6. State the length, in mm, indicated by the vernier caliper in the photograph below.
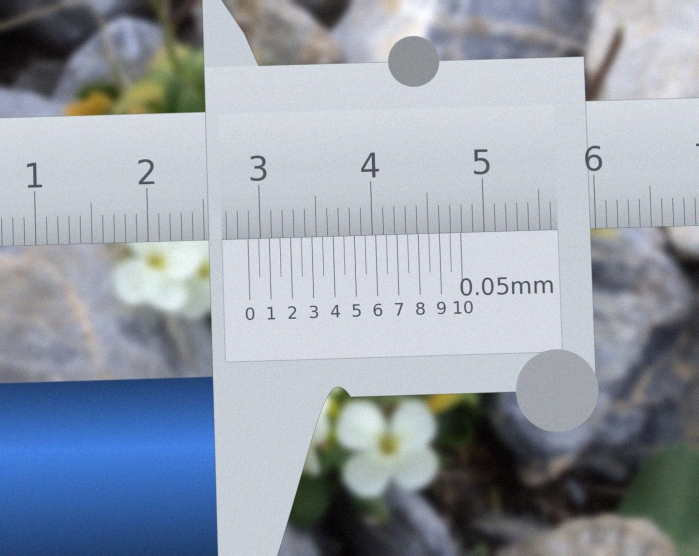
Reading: 28.9 mm
